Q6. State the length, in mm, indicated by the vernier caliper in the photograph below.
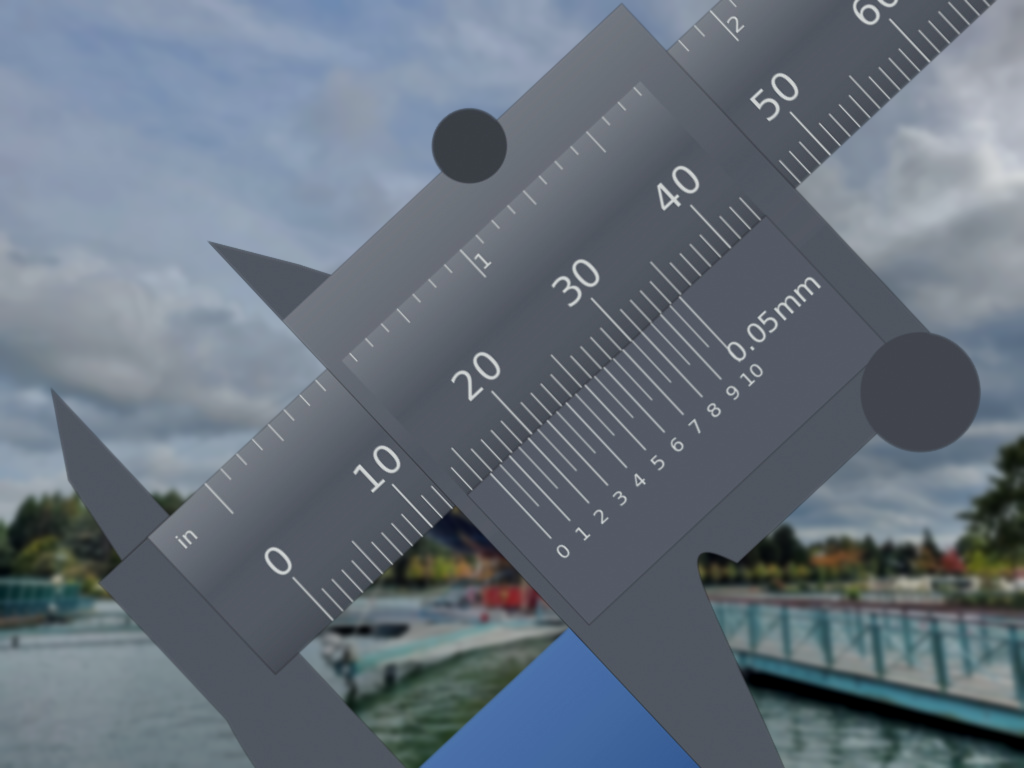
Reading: 15.8 mm
